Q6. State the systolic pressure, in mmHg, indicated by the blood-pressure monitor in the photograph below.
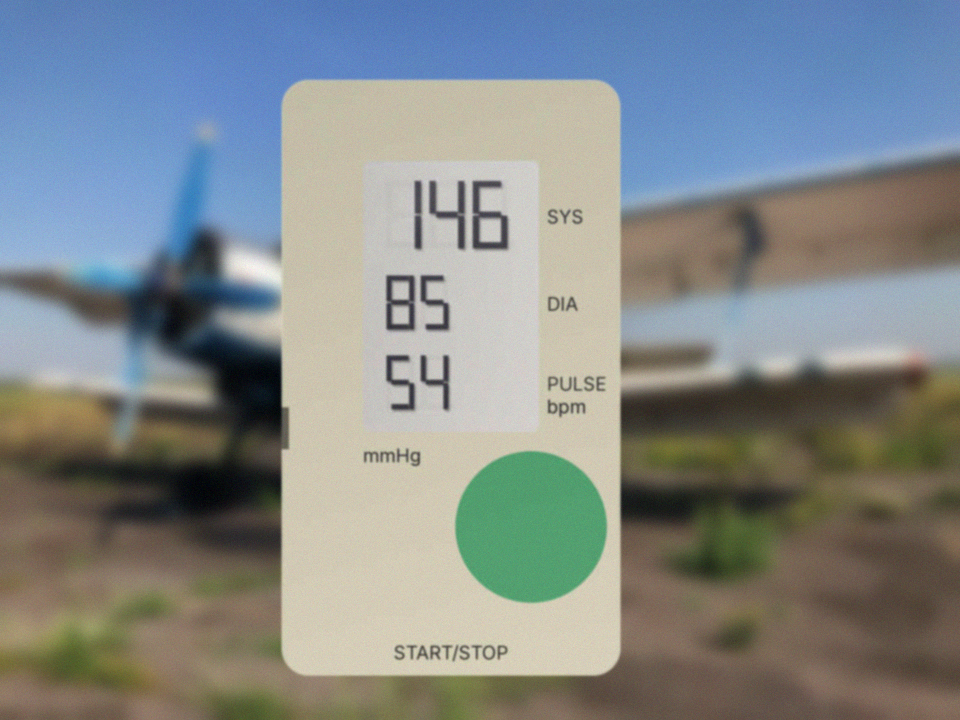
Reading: 146 mmHg
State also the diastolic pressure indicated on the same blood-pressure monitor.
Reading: 85 mmHg
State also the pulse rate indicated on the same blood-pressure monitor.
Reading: 54 bpm
